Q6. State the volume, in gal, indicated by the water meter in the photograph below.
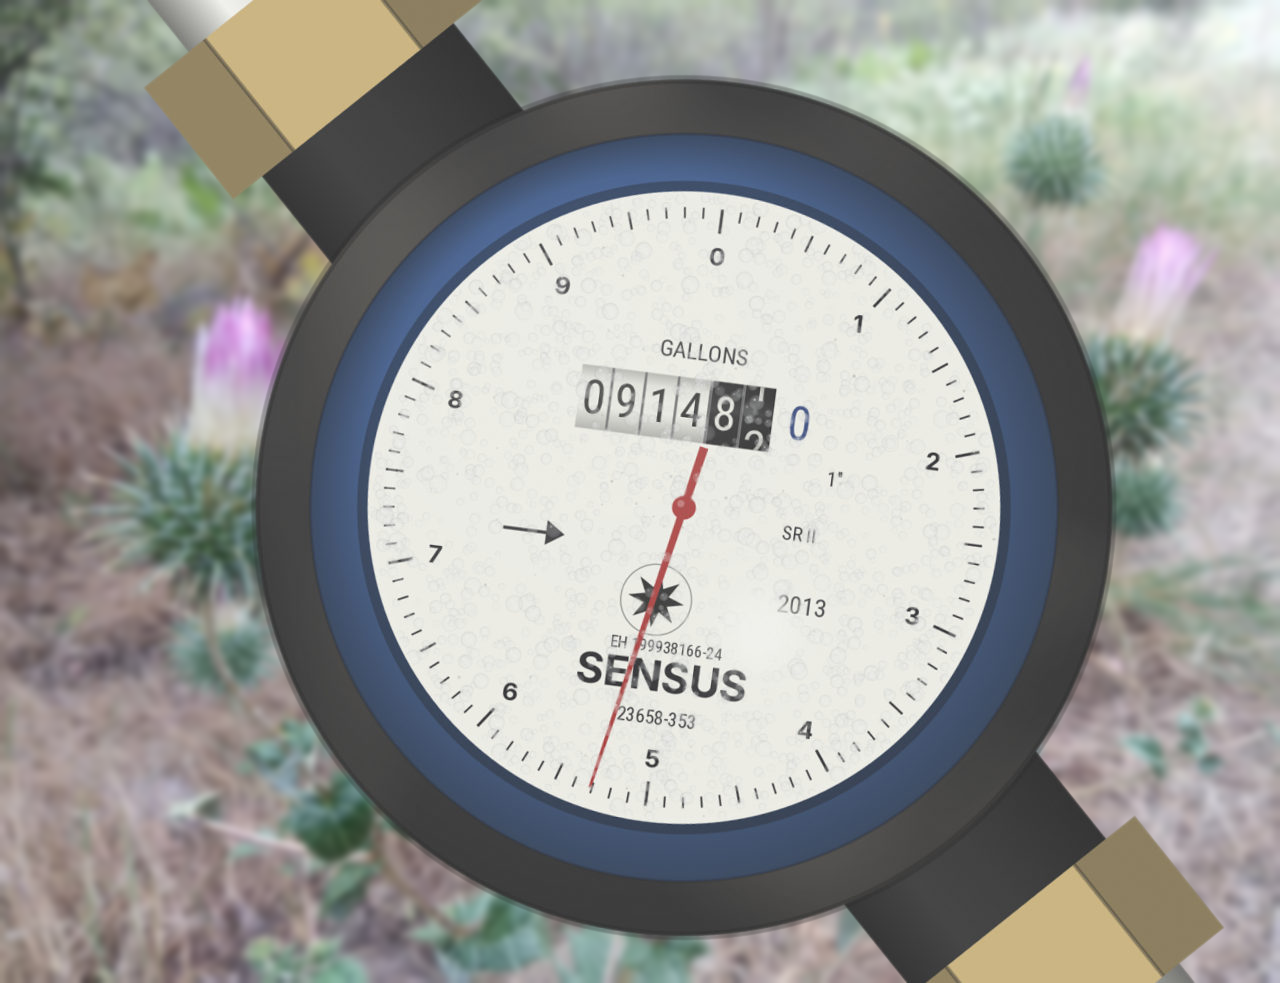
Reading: 914815.3 gal
